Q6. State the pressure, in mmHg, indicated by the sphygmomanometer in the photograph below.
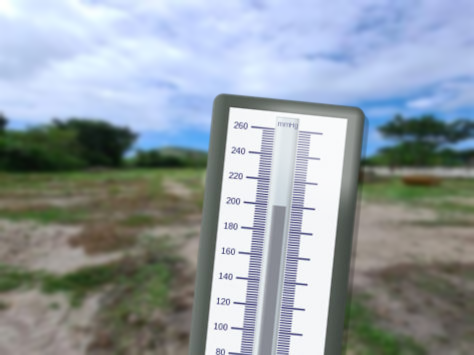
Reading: 200 mmHg
